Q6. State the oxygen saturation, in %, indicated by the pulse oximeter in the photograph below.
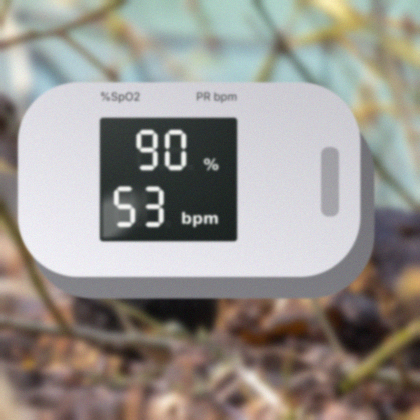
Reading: 90 %
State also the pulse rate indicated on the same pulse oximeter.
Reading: 53 bpm
